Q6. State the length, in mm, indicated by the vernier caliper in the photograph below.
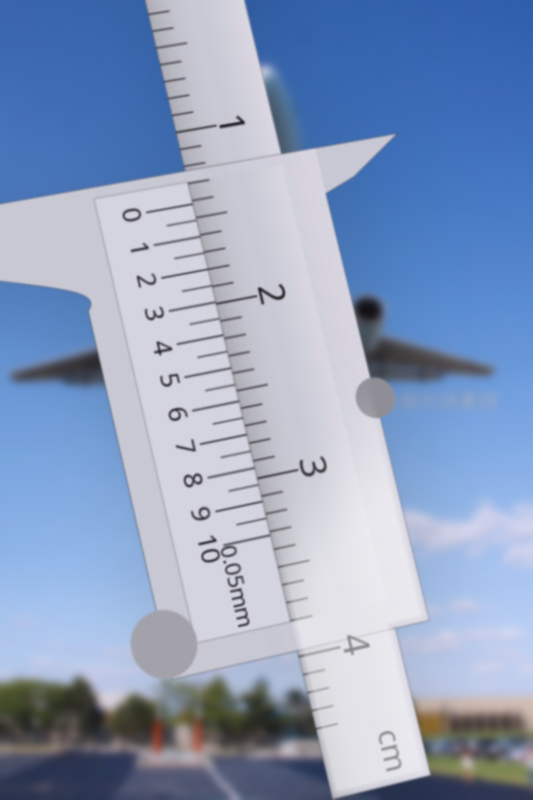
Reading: 14.2 mm
